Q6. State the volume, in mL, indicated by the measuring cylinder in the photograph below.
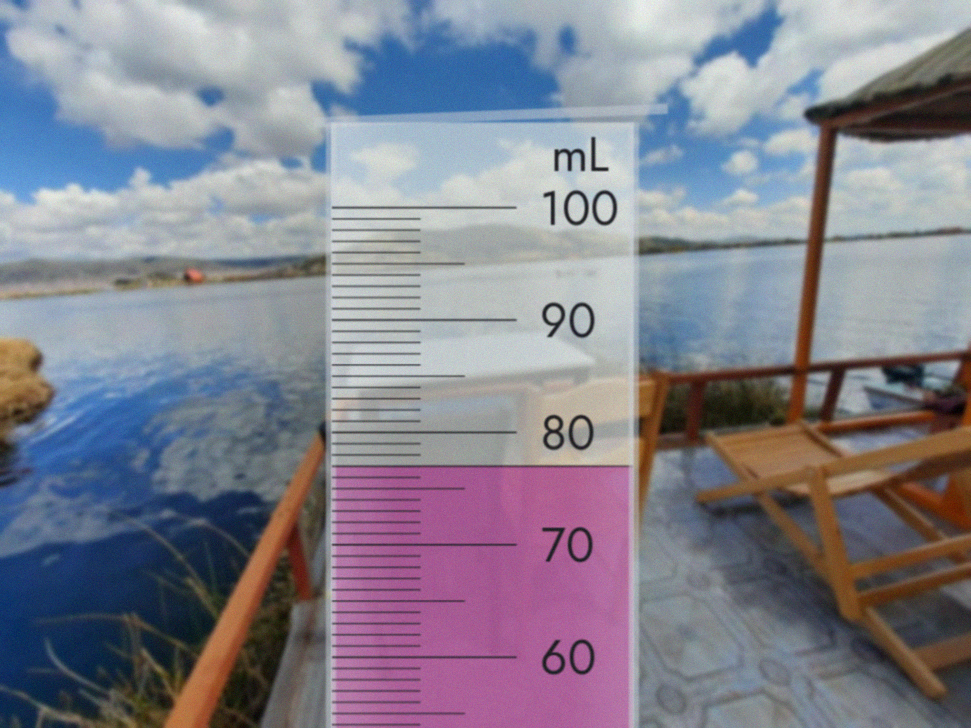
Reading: 77 mL
